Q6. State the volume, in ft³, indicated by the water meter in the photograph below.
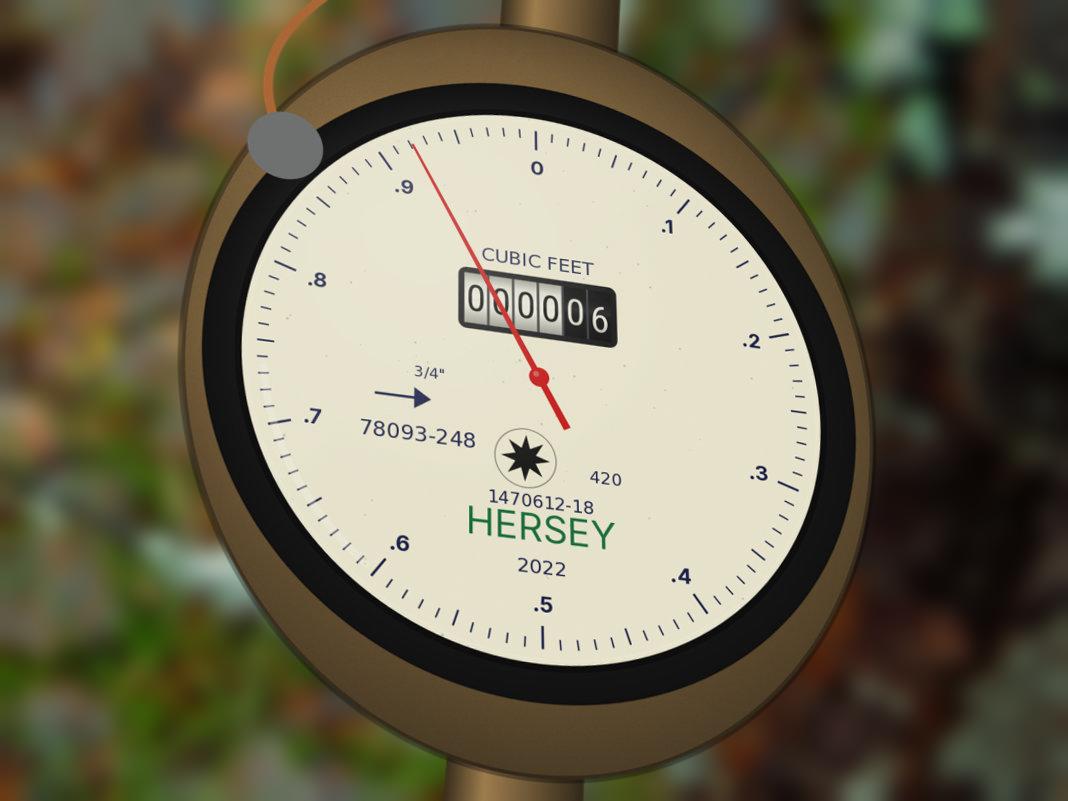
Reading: 5.92 ft³
